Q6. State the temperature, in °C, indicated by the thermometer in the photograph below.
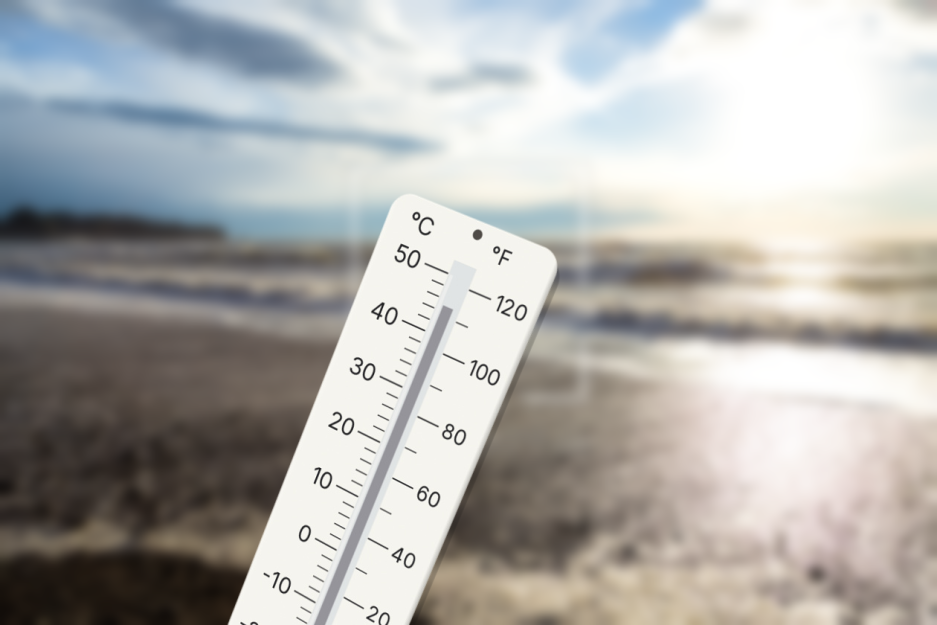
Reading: 45 °C
